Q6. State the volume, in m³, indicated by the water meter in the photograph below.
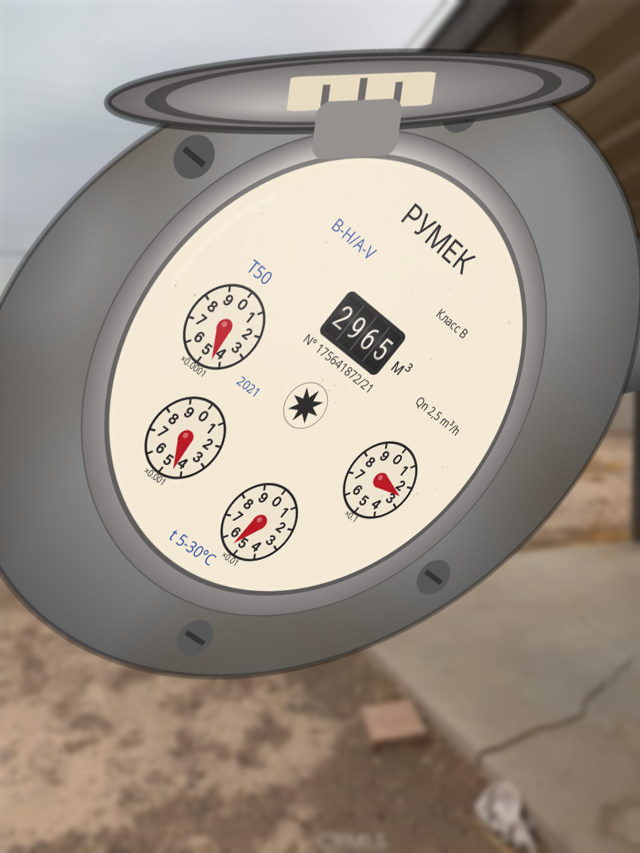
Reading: 2965.2544 m³
